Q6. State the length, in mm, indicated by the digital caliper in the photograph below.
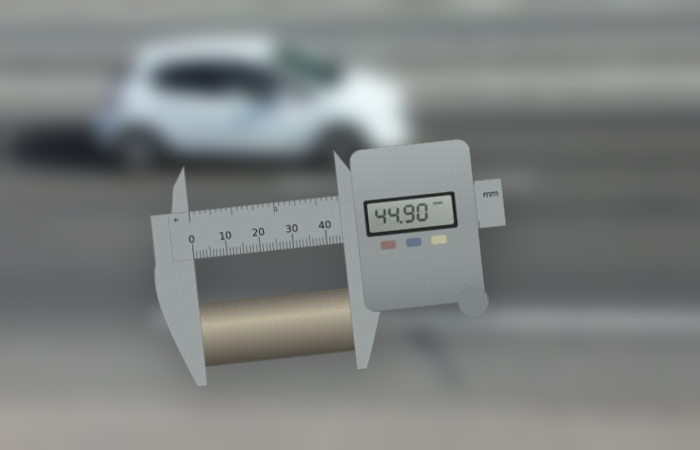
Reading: 44.90 mm
